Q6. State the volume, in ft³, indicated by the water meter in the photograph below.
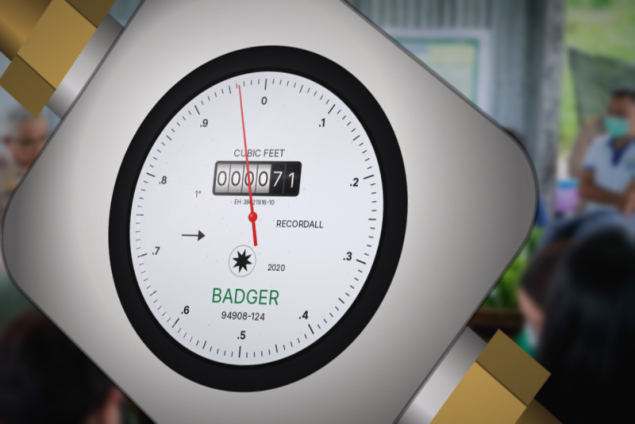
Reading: 70.96 ft³
